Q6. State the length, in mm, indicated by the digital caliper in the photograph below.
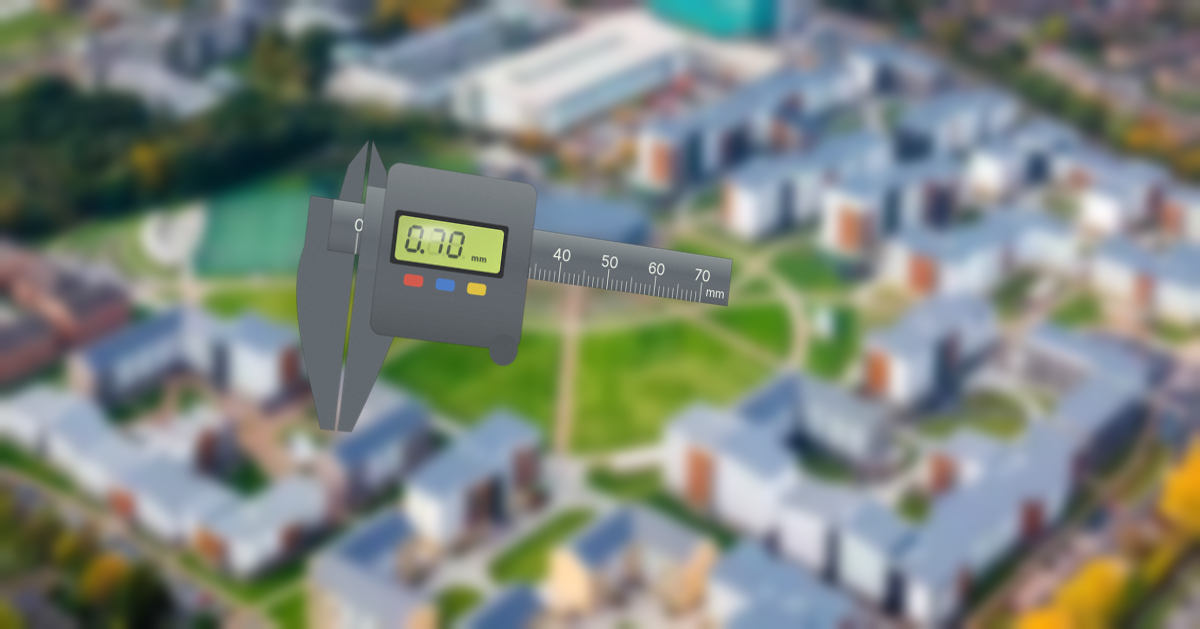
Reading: 0.70 mm
